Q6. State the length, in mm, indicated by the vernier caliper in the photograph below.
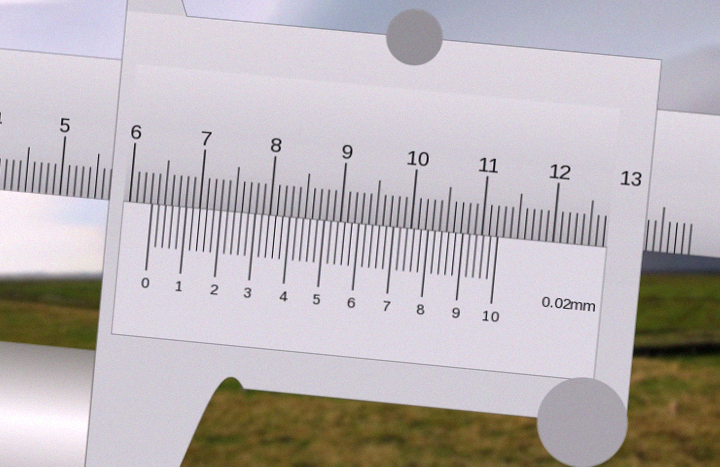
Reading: 63.2 mm
